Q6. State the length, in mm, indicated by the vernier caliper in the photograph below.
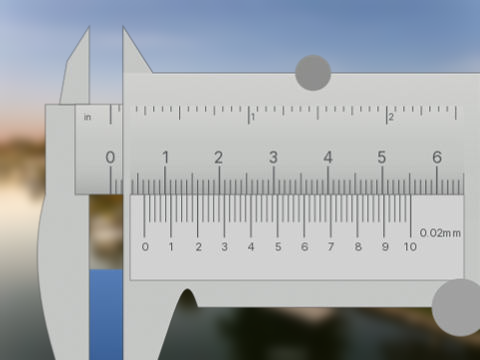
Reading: 6.2 mm
